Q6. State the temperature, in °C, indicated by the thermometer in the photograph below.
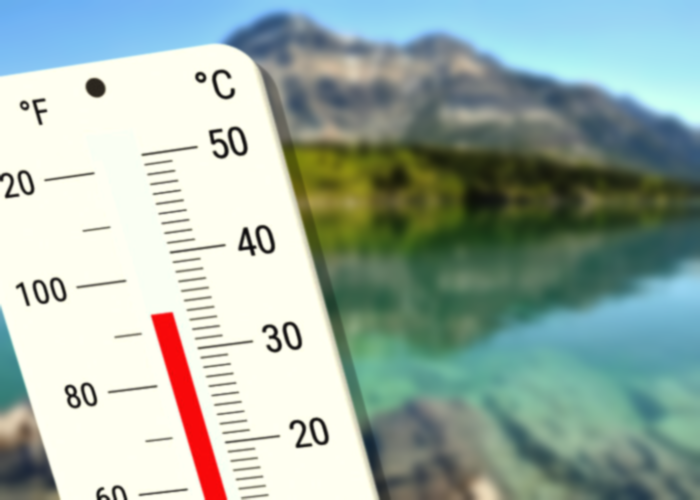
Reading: 34 °C
